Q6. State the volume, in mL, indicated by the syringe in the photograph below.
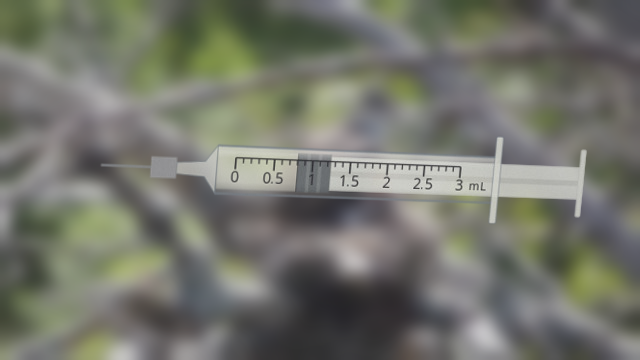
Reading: 0.8 mL
